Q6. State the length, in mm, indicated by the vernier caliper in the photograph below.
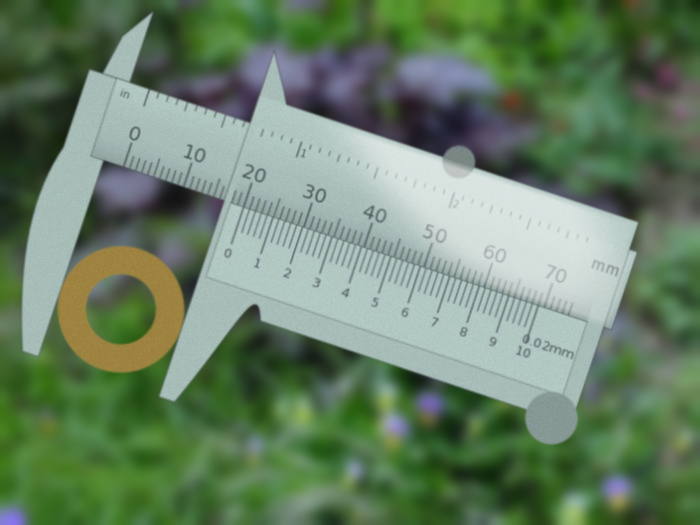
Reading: 20.0 mm
